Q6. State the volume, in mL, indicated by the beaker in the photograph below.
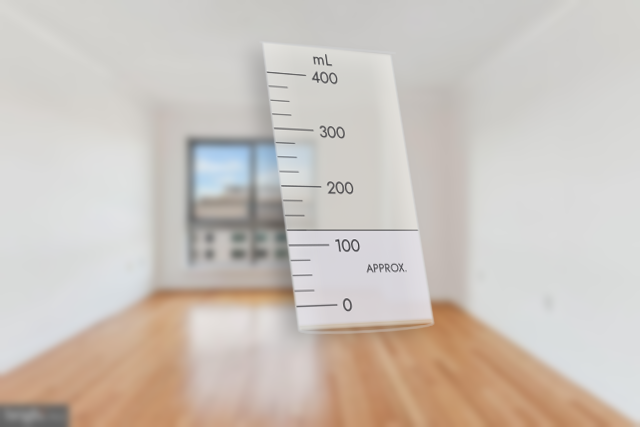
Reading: 125 mL
